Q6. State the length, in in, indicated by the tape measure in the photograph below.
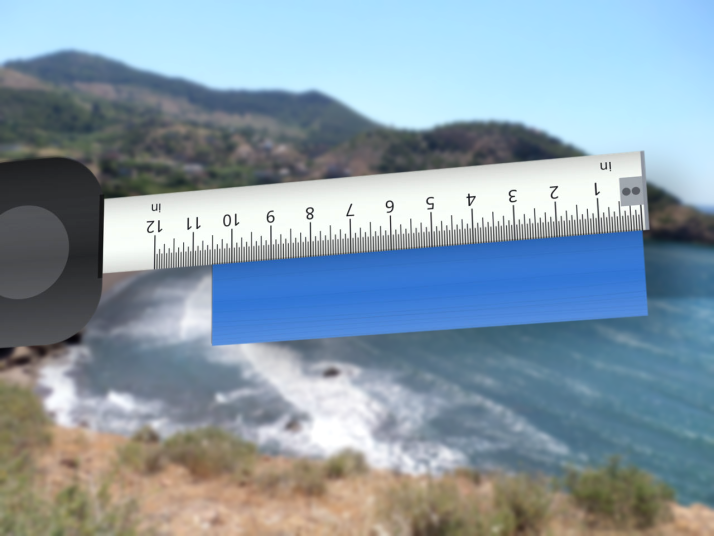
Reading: 10.5 in
